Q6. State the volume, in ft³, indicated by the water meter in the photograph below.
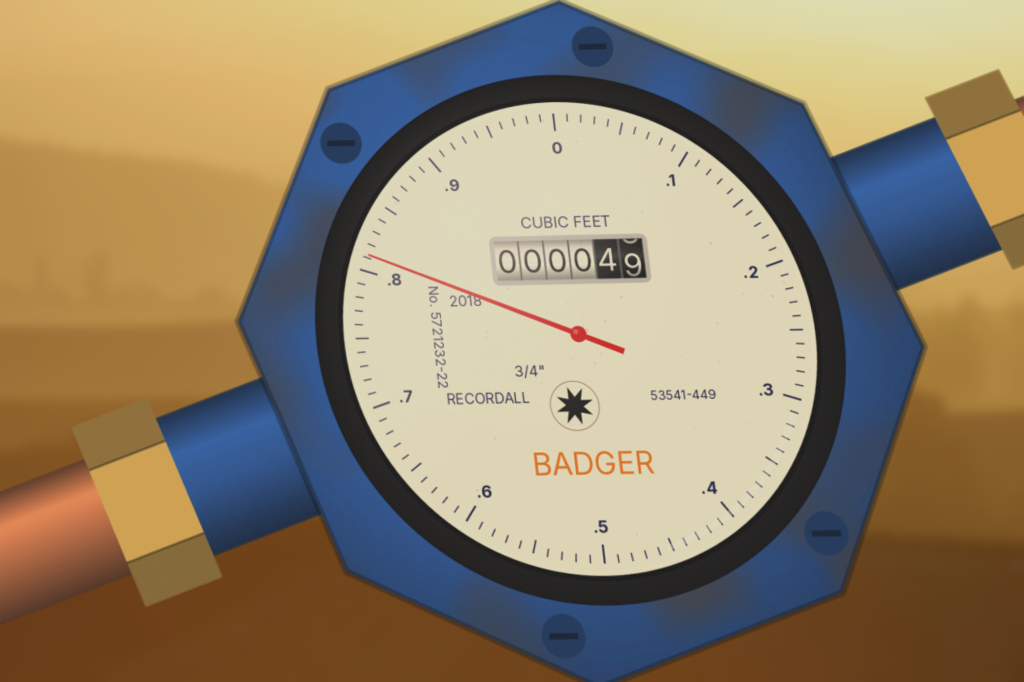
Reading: 48.81 ft³
